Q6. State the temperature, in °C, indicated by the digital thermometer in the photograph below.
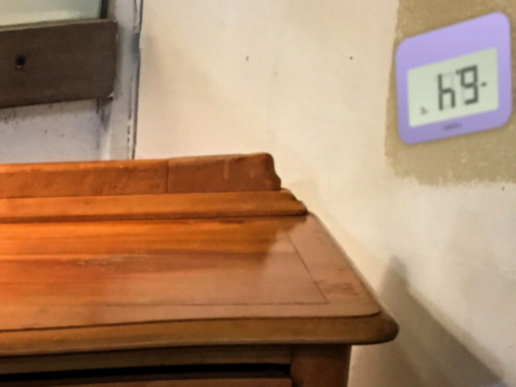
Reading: -6.4 °C
